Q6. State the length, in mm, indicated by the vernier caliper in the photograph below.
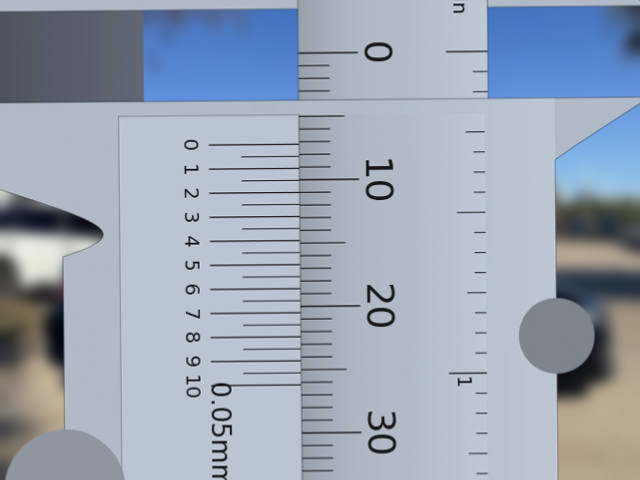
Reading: 7.2 mm
